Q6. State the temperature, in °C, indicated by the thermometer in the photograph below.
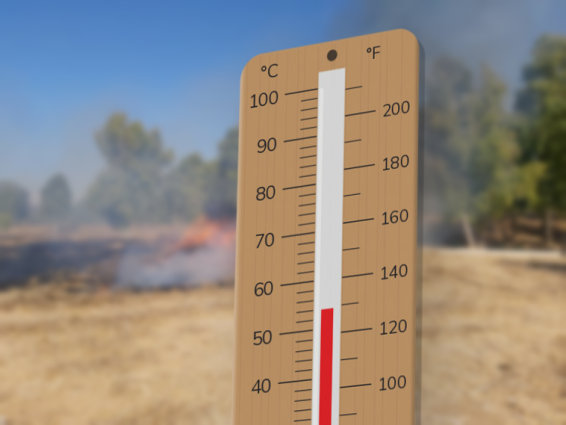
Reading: 54 °C
